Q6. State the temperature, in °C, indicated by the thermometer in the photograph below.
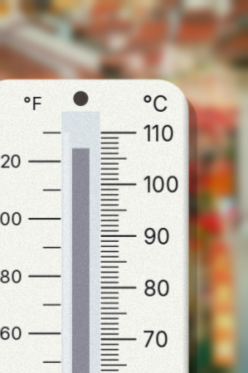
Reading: 107 °C
